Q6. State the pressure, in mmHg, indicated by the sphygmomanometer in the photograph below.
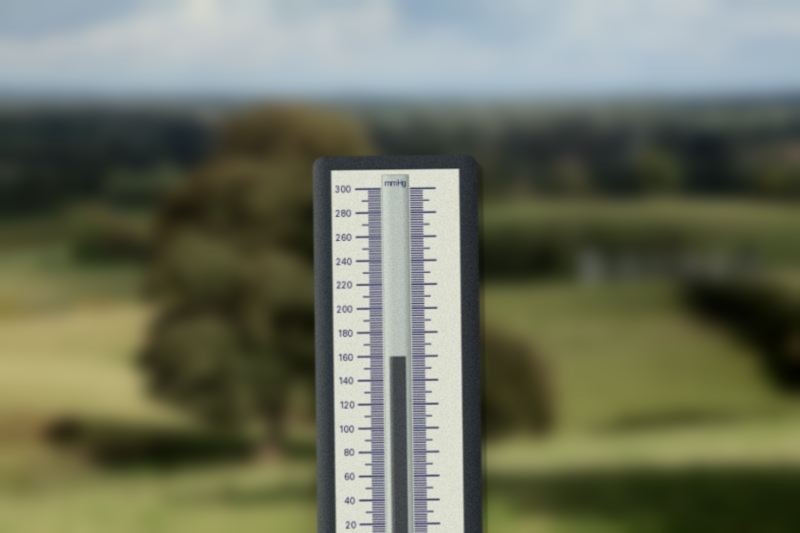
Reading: 160 mmHg
